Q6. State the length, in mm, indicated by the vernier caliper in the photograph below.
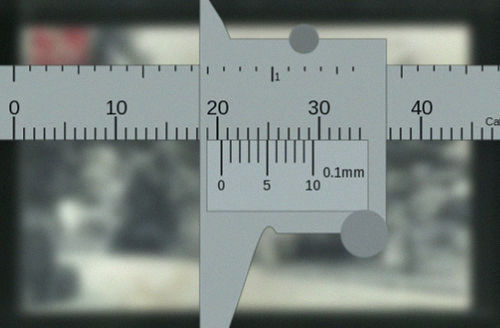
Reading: 20.4 mm
